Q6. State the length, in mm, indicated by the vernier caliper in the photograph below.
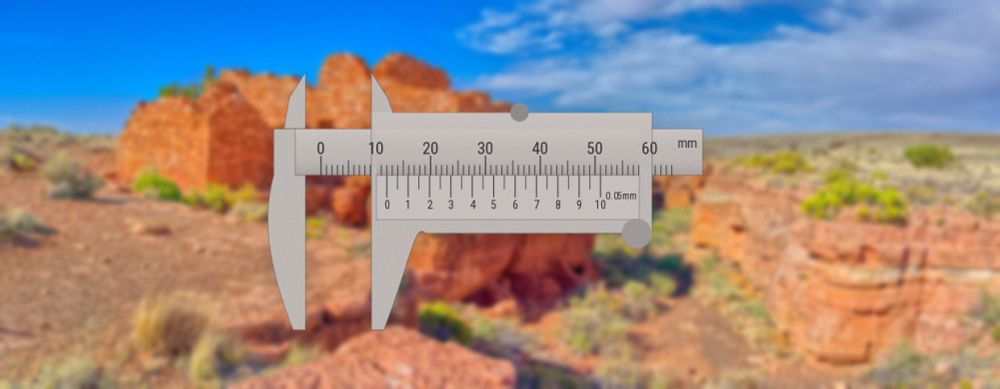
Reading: 12.0 mm
